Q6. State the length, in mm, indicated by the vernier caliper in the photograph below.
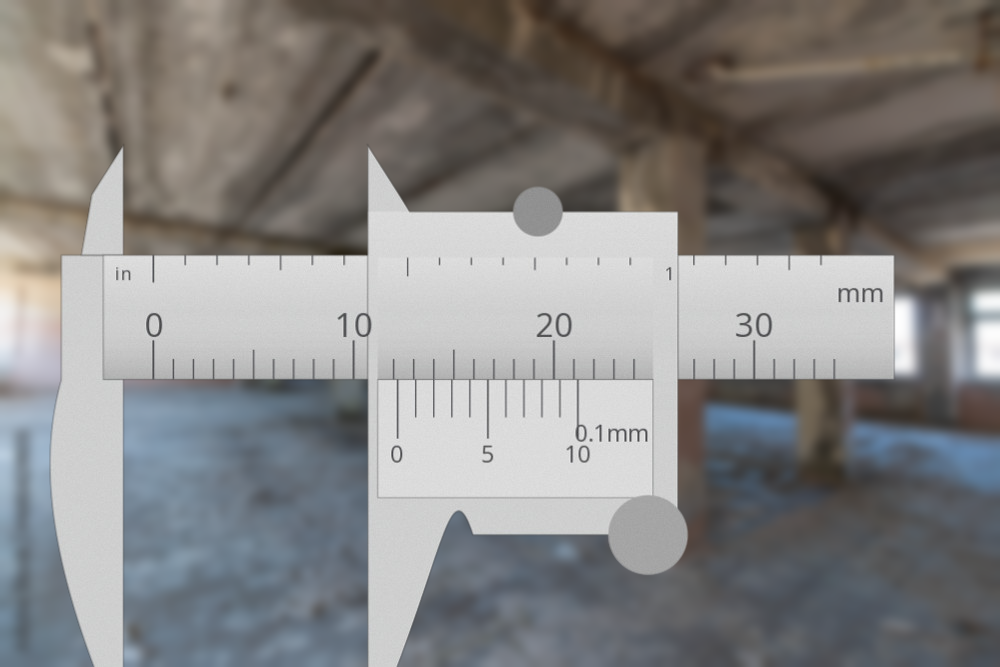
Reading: 12.2 mm
